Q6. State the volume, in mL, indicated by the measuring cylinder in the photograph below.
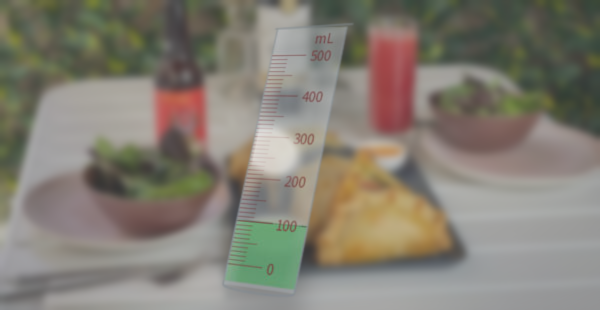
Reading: 100 mL
